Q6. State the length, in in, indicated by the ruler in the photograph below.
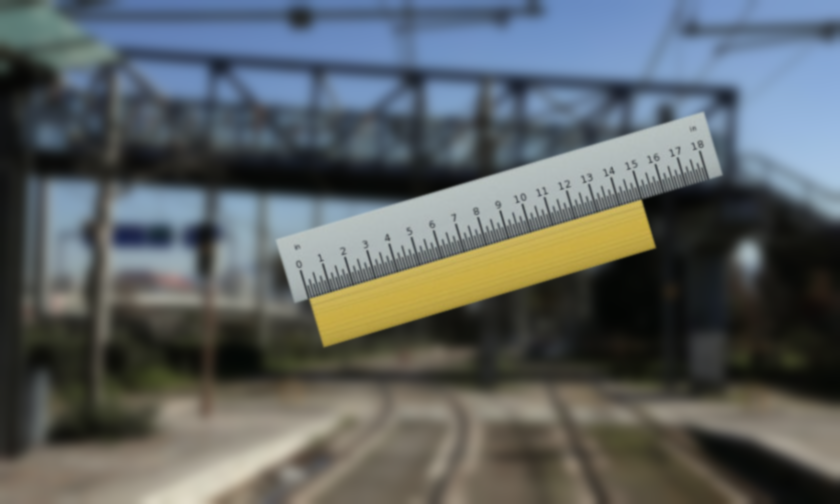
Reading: 15 in
